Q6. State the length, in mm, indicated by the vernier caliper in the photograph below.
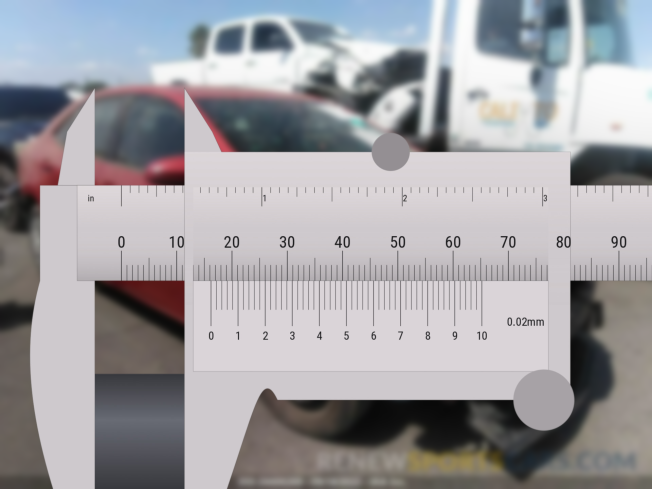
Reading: 16.2 mm
